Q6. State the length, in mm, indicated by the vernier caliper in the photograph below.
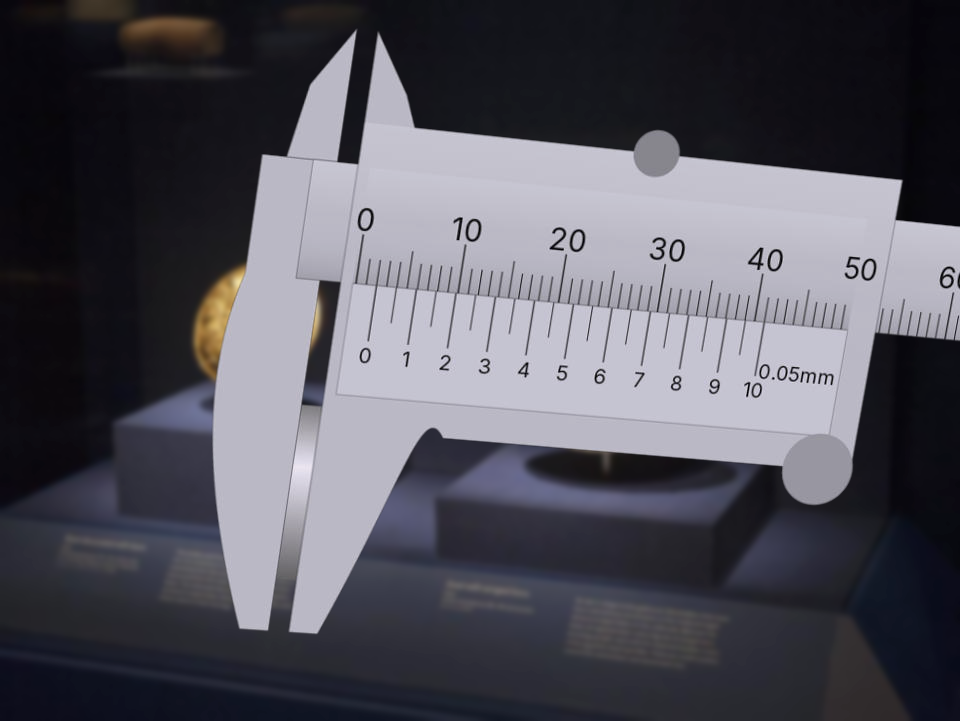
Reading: 2.0 mm
